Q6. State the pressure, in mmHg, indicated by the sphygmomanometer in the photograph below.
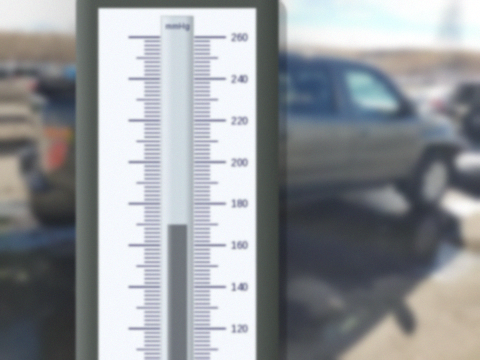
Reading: 170 mmHg
